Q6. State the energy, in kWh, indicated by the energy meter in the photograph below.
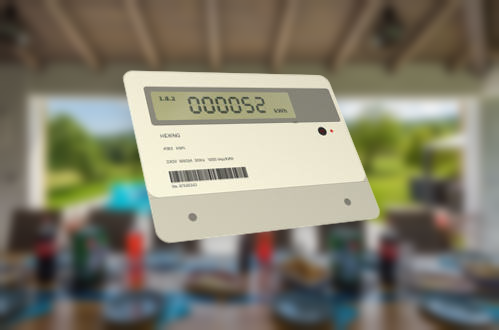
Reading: 52 kWh
